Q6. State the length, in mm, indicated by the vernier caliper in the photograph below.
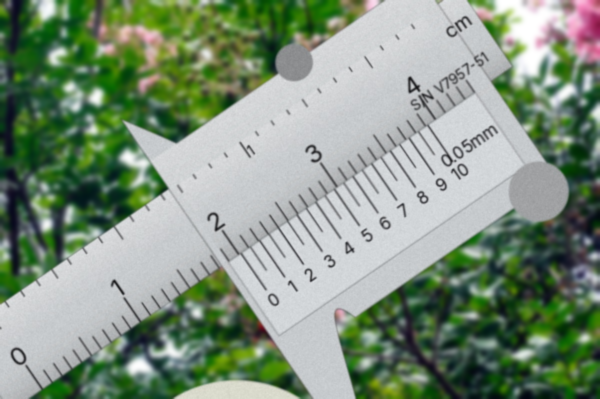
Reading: 20.2 mm
